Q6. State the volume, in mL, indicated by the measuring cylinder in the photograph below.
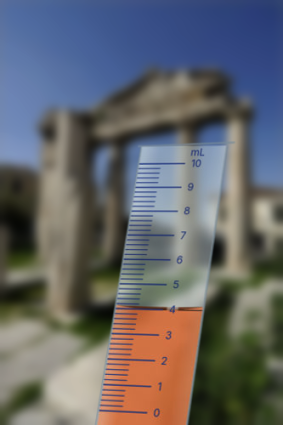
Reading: 4 mL
